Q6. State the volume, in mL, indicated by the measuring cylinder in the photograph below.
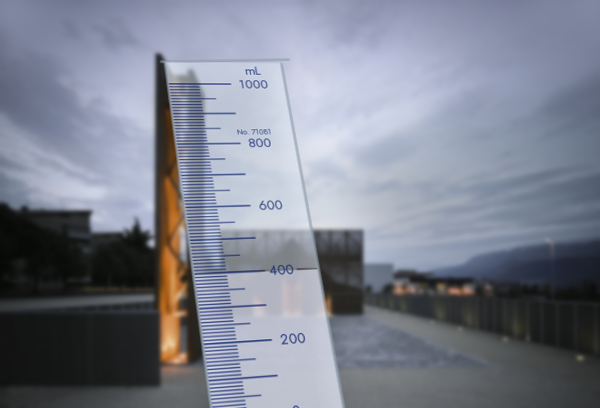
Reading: 400 mL
